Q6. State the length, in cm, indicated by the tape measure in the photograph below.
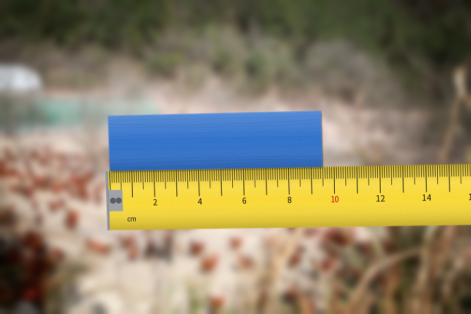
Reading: 9.5 cm
